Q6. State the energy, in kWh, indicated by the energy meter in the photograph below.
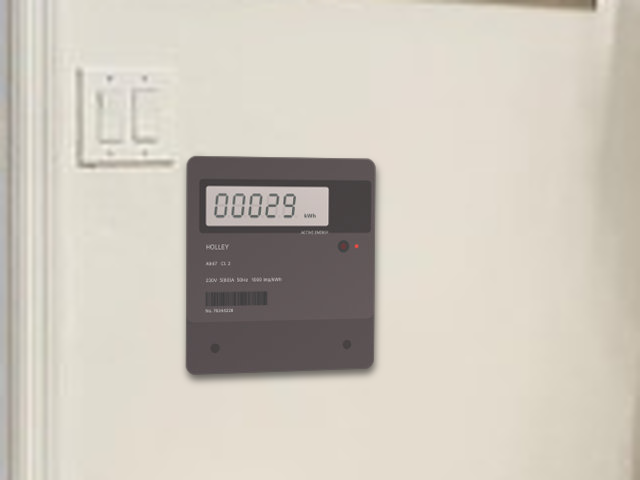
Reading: 29 kWh
